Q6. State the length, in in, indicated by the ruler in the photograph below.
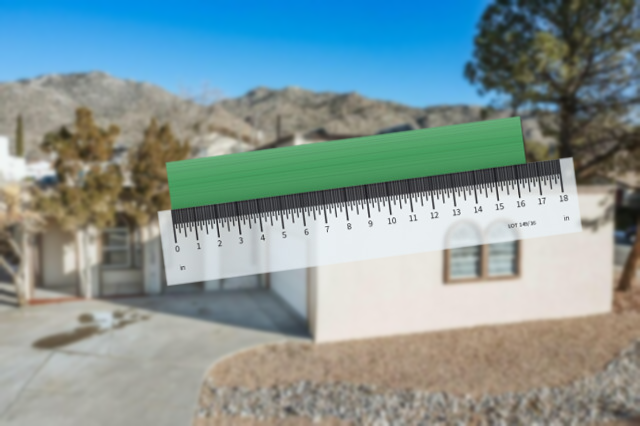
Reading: 16.5 in
